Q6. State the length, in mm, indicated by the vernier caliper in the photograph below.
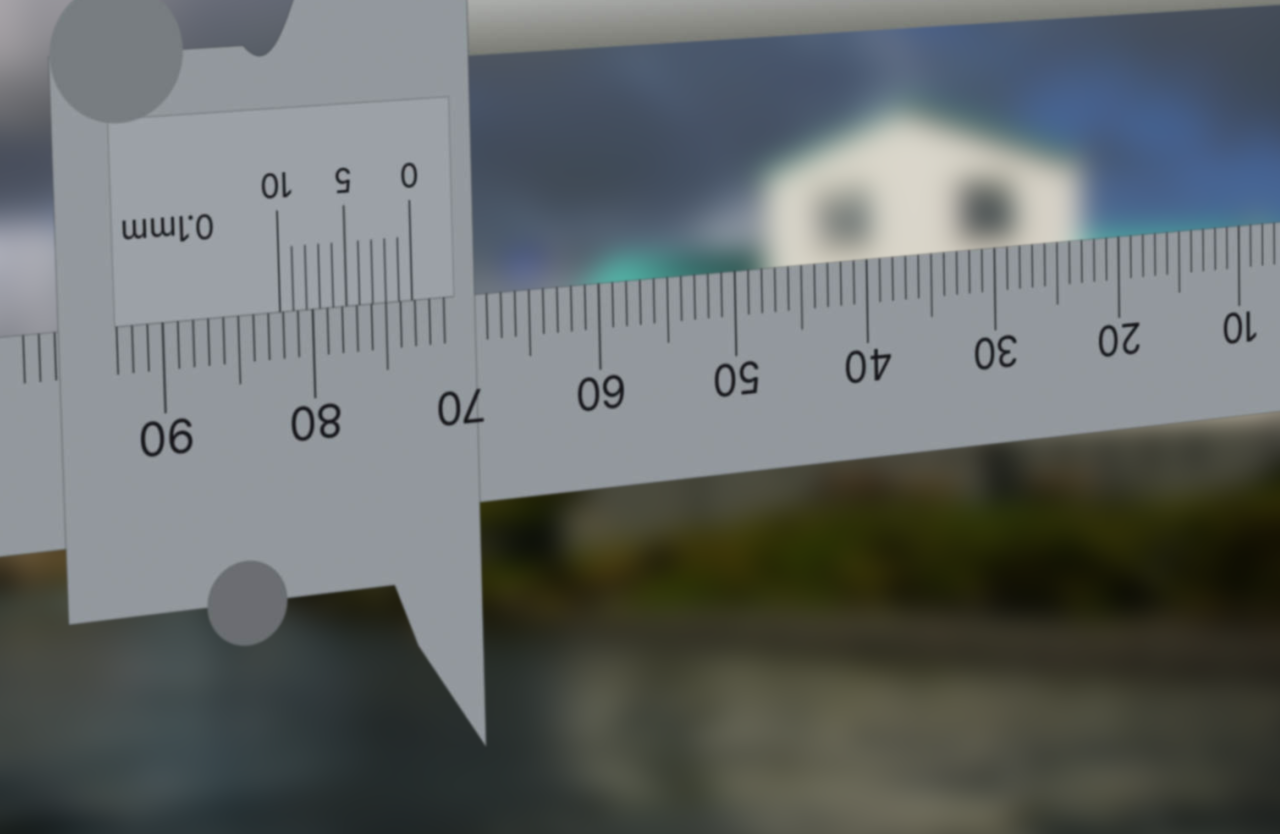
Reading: 73.2 mm
